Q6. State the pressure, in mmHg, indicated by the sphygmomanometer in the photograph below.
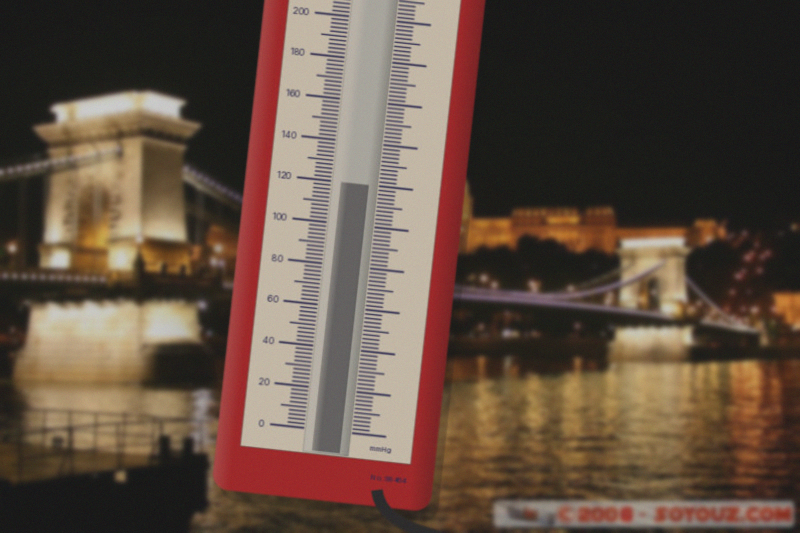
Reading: 120 mmHg
